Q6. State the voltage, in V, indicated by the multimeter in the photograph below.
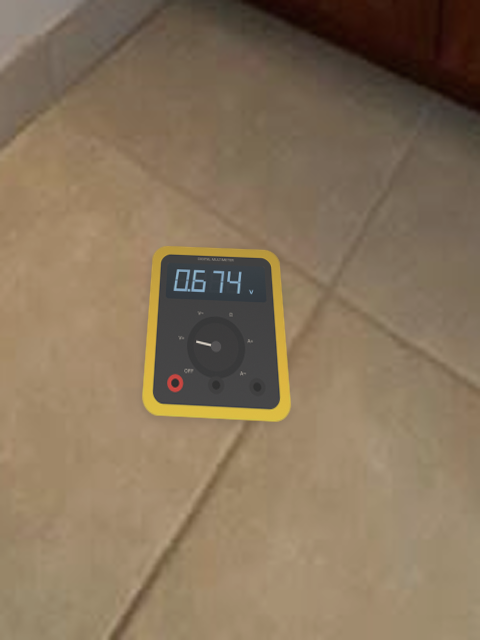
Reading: 0.674 V
